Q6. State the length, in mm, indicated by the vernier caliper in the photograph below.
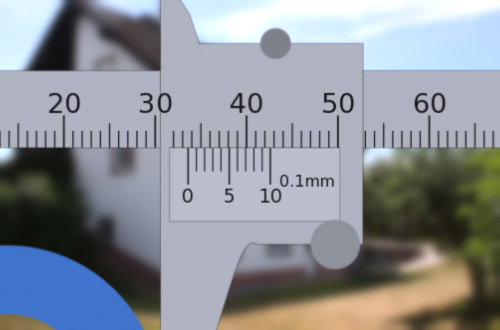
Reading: 33.6 mm
